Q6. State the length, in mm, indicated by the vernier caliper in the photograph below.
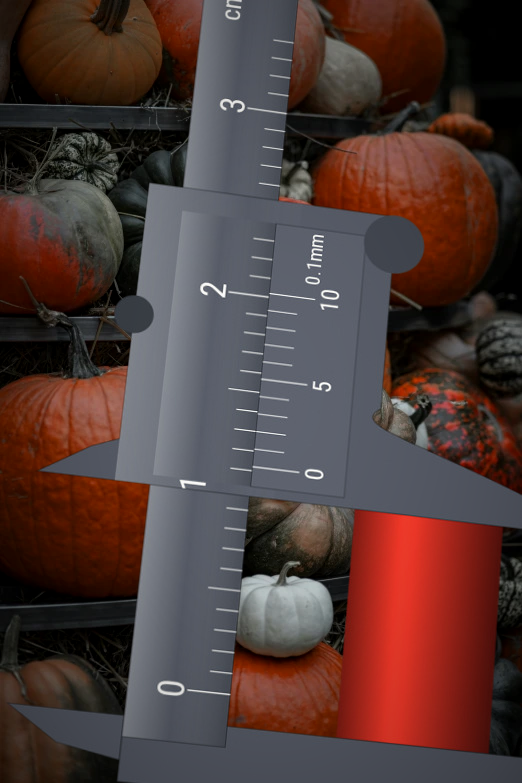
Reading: 11.2 mm
